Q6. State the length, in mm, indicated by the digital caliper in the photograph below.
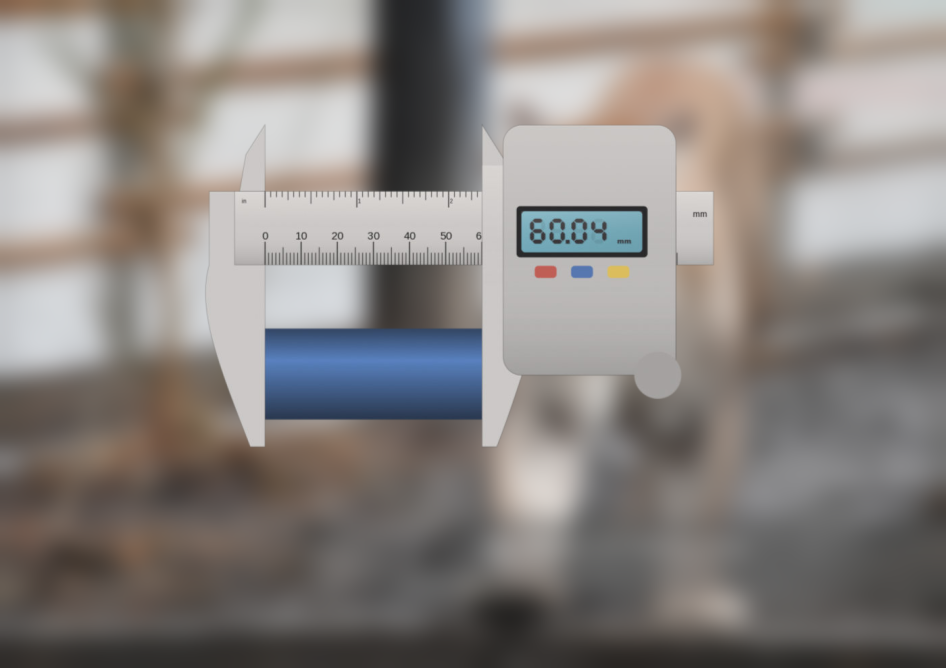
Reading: 60.04 mm
